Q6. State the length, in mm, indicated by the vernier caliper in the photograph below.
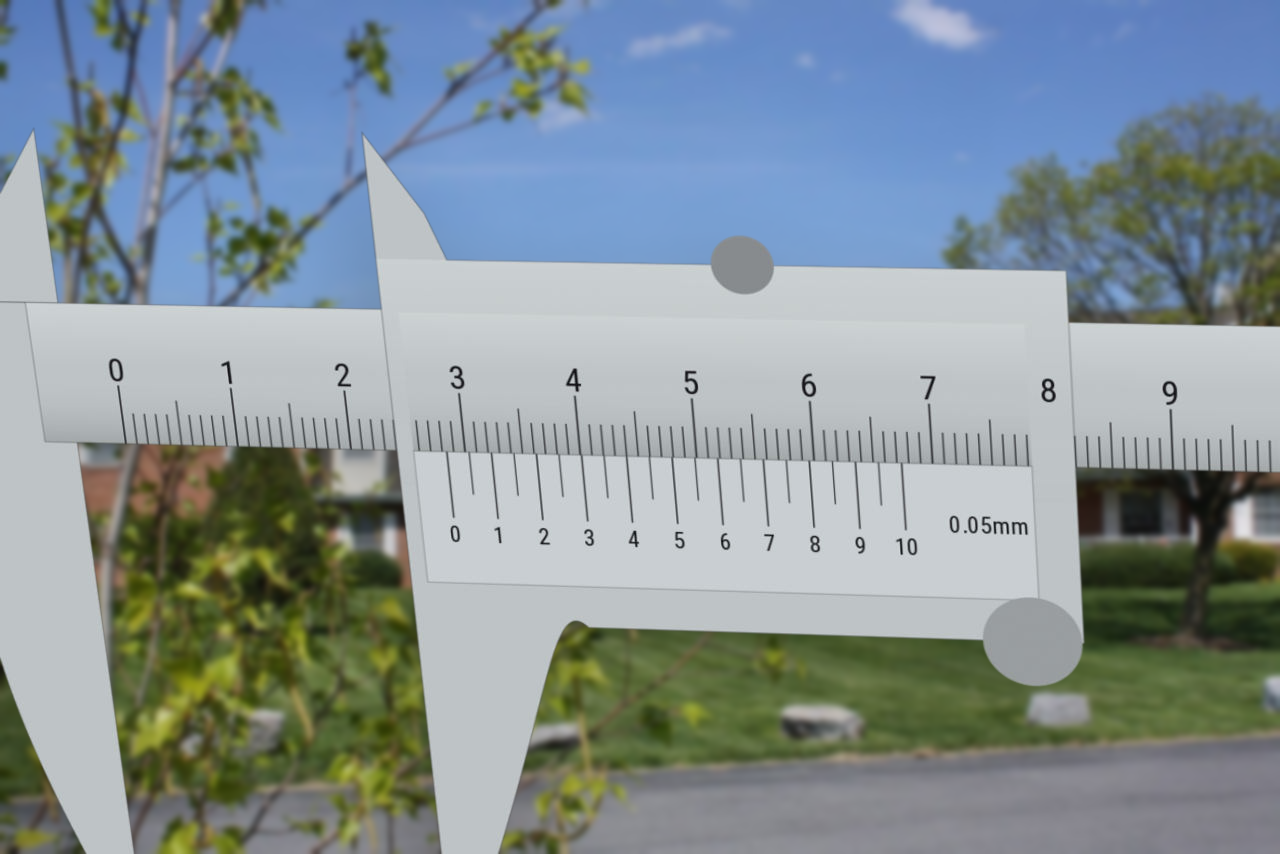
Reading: 28.4 mm
